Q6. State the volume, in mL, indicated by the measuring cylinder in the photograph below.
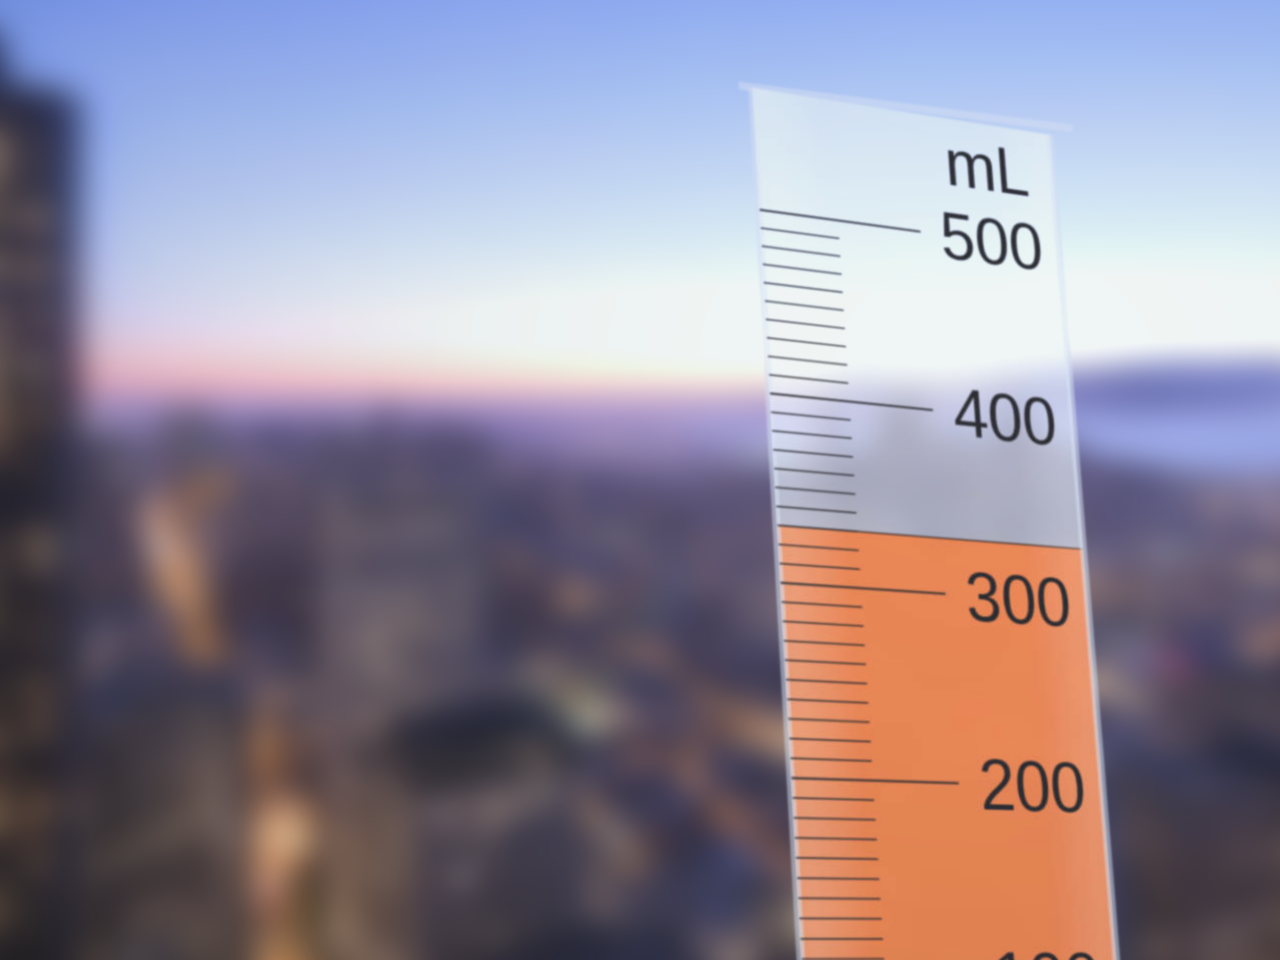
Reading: 330 mL
